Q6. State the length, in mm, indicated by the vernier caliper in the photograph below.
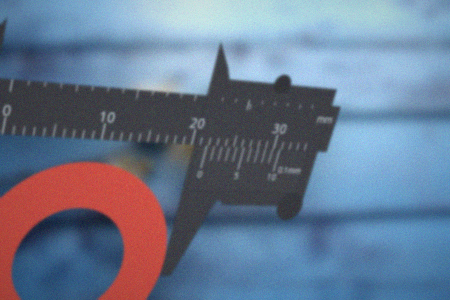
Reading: 21.8 mm
